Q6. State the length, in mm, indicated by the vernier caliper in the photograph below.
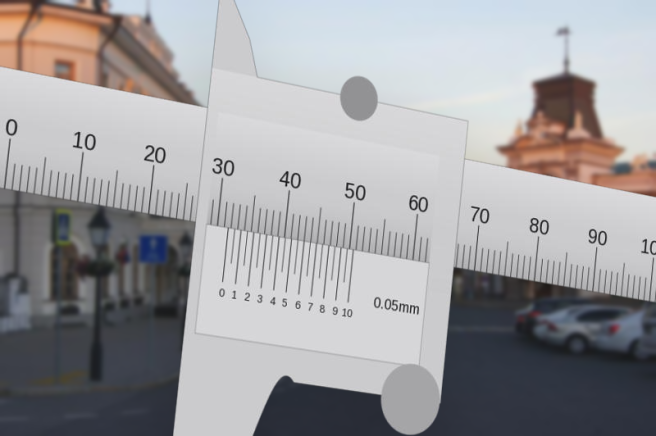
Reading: 31.6 mm
